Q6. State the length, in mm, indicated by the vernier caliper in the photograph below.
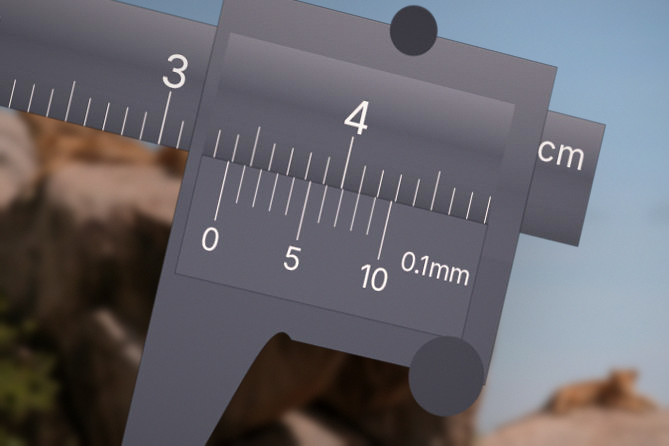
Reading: 33.8 mm
